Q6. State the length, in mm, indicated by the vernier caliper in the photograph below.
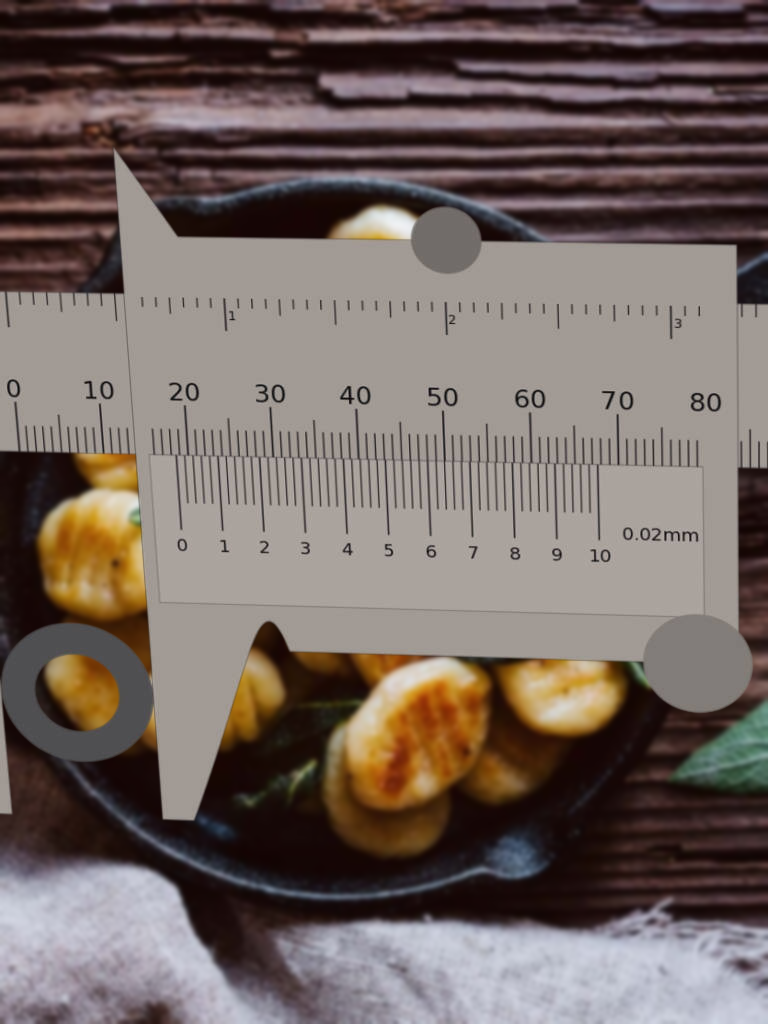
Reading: 18.6 mm
